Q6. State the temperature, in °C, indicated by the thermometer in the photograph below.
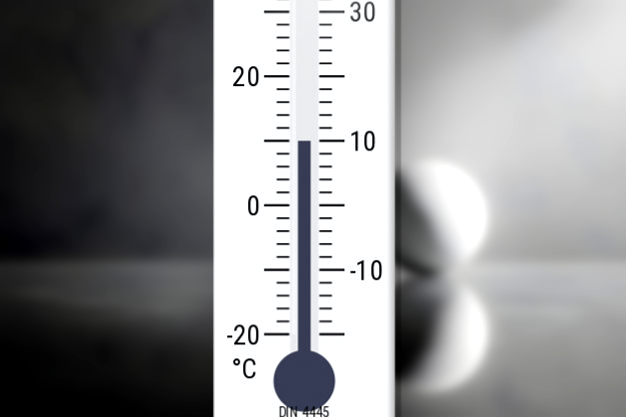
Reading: 10 °C
